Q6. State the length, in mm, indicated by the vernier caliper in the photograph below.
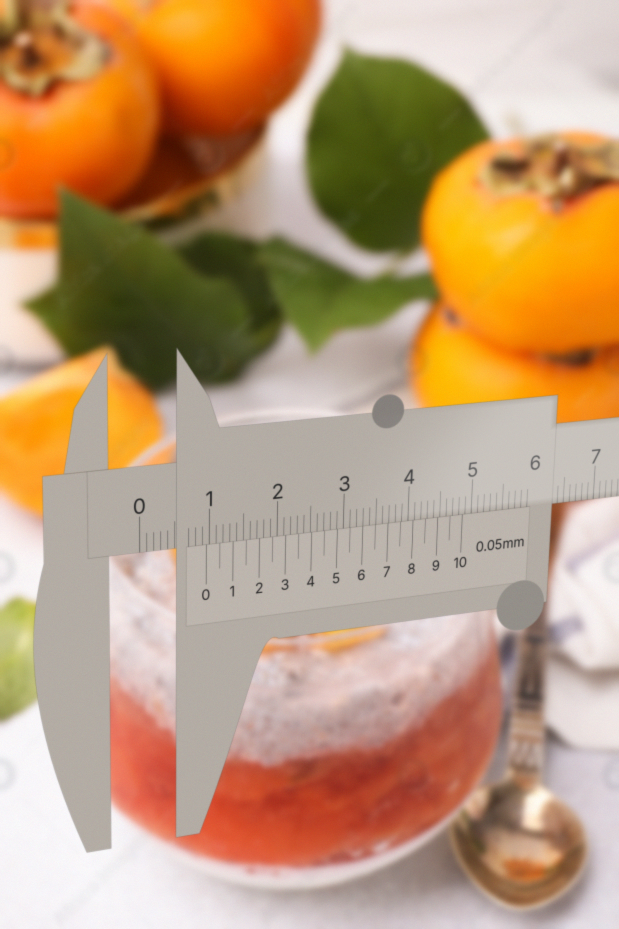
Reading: 9.6 mm
